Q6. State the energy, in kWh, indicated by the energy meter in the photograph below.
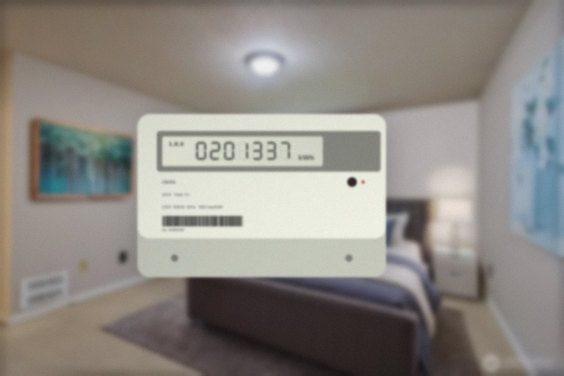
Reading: 201337 kWh
